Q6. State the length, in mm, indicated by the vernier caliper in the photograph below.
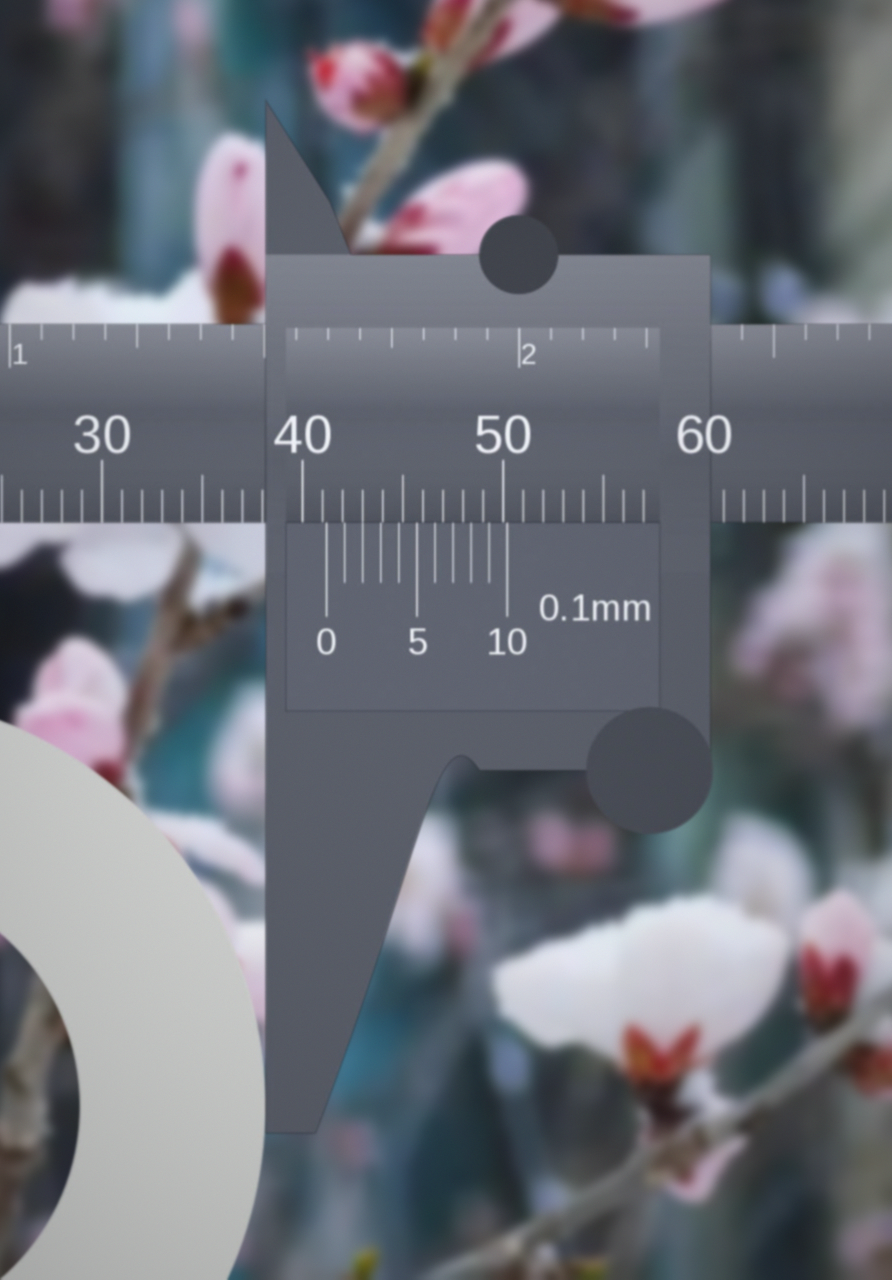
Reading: 41.2 mm
